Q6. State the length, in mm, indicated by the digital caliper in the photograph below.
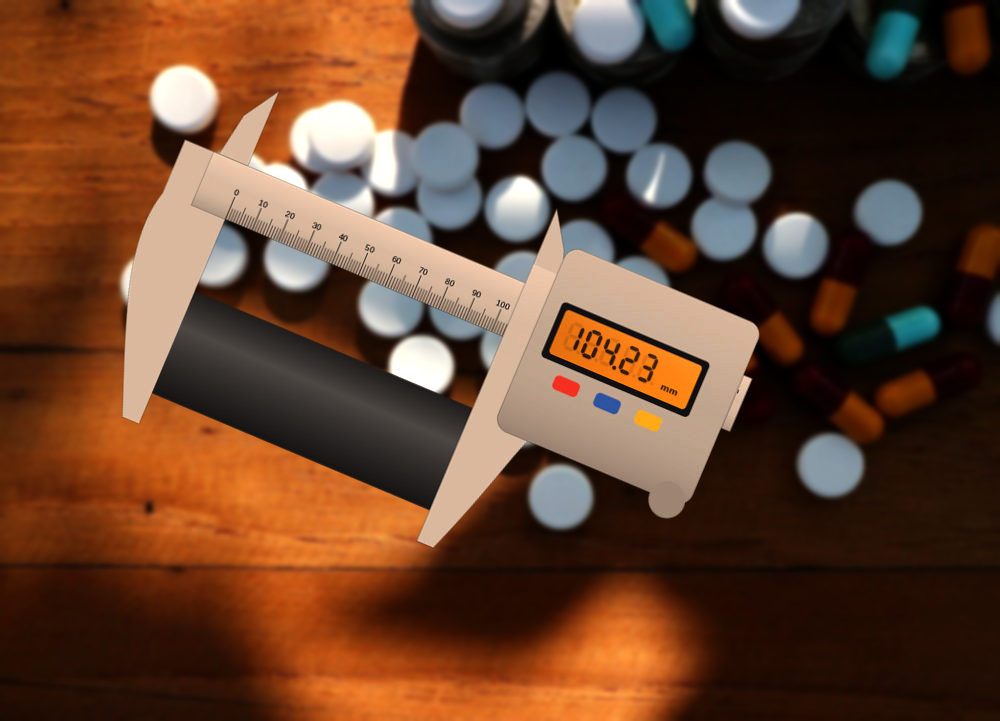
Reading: 104.23 mm
